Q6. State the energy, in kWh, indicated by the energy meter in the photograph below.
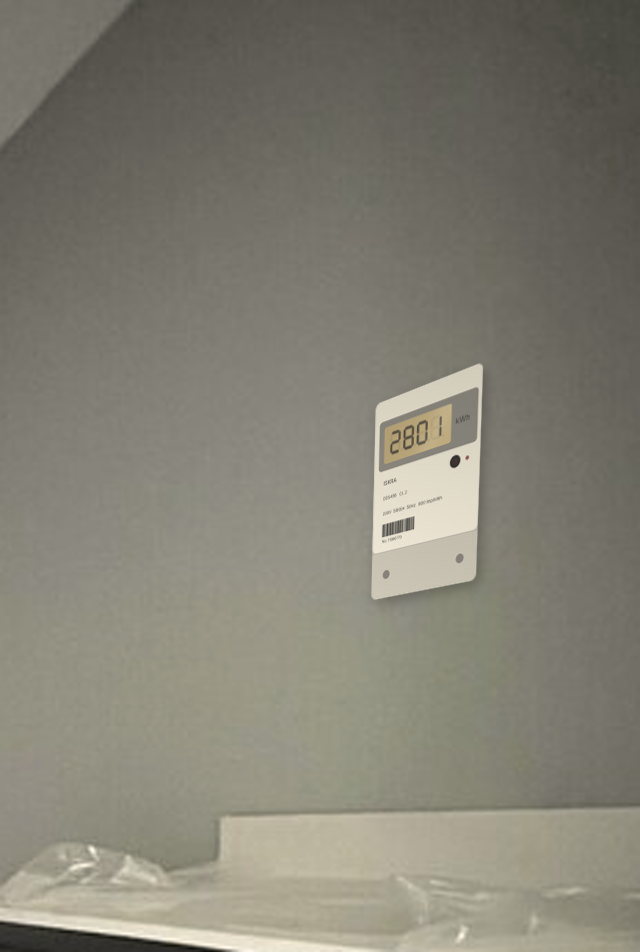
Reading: 2801 kWh
